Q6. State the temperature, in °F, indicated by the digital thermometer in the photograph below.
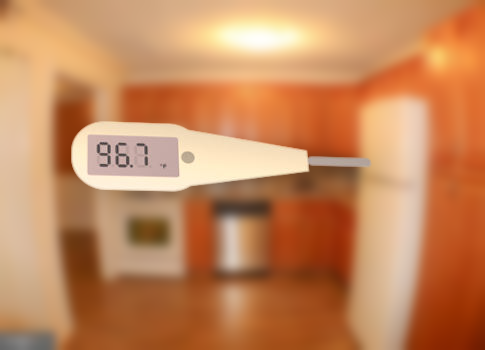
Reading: 96.7 °F
